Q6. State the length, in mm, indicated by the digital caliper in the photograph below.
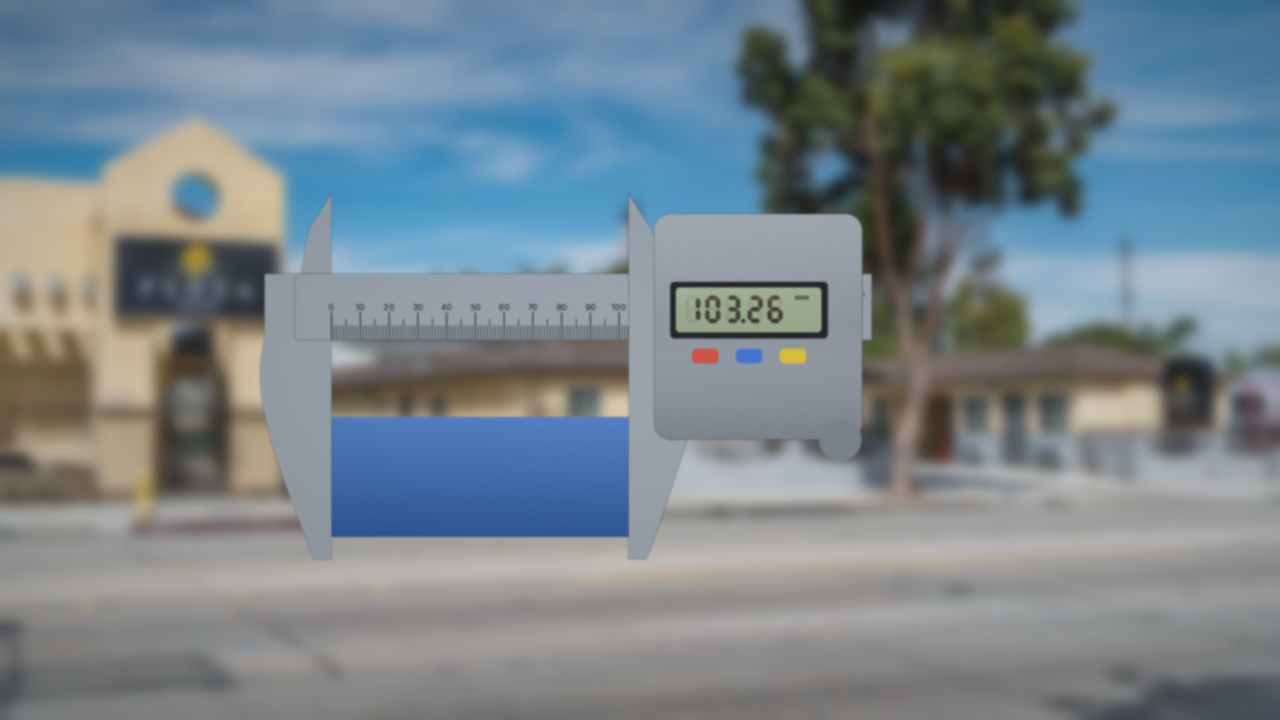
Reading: 103.26 mm
